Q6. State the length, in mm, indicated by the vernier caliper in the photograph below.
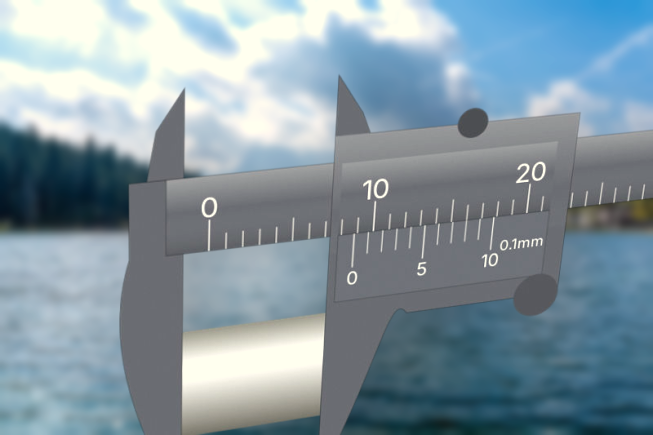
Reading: 8.8 mm
